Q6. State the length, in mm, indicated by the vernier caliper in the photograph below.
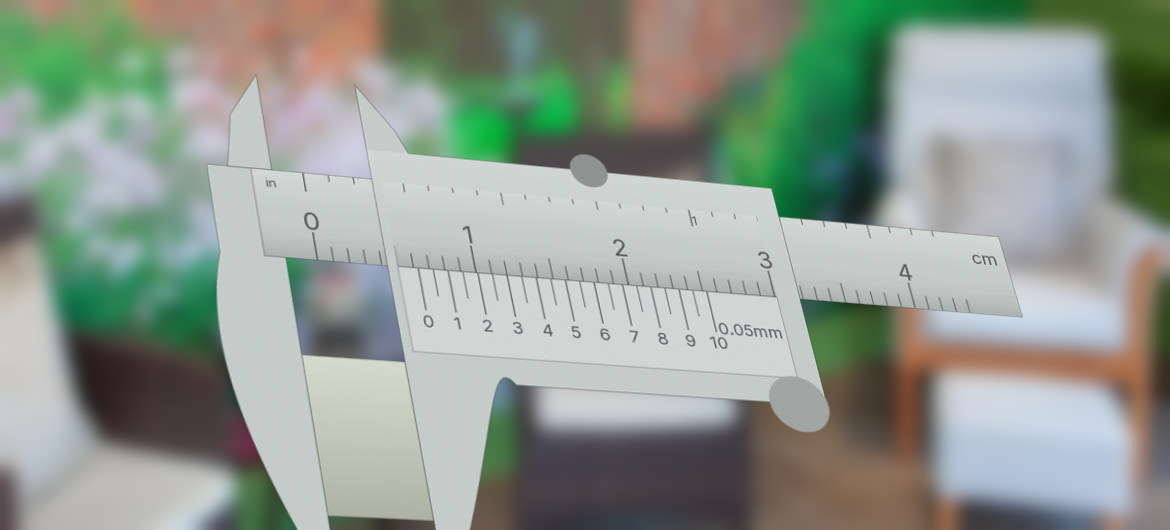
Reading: 6.3 mm
